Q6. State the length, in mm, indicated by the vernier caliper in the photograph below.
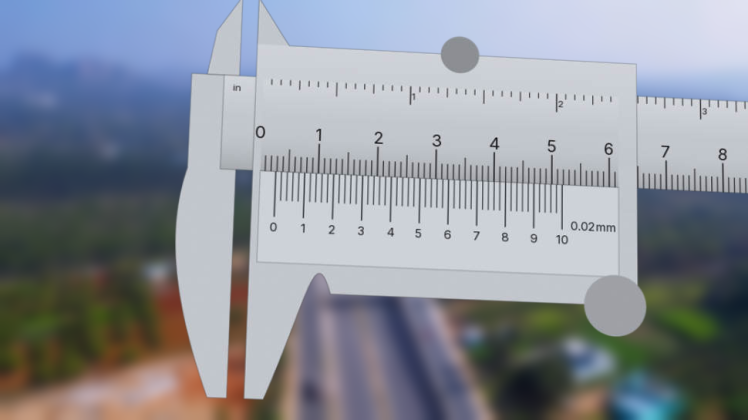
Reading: 2.8 mm
